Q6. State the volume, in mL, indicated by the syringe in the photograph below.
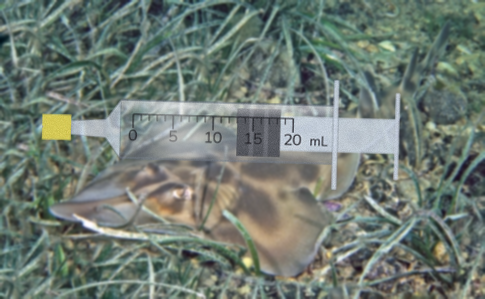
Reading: 13 mL
